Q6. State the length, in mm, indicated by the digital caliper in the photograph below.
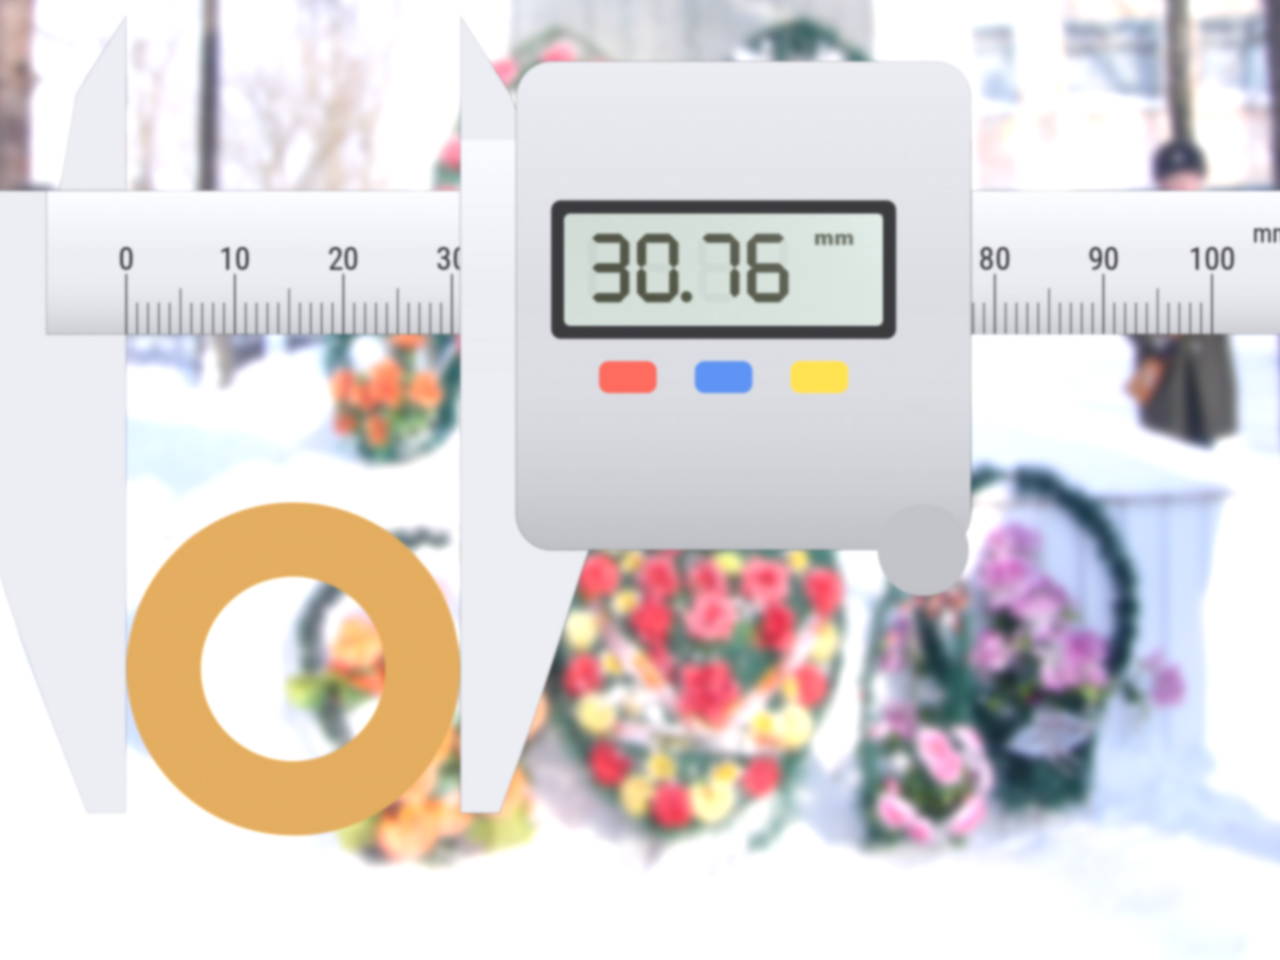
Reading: 30.76 mm
